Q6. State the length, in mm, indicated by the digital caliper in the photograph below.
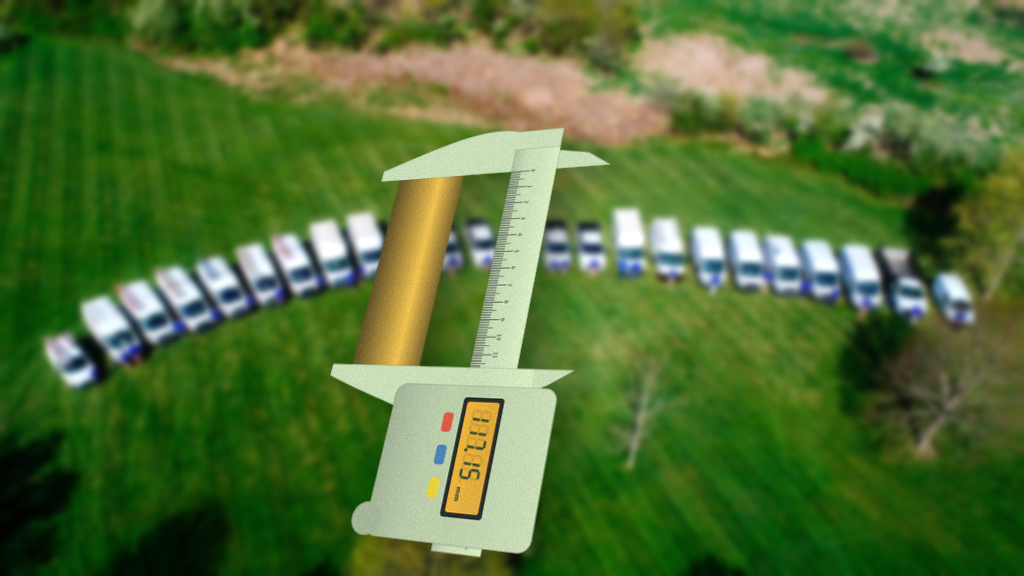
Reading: 117.15 mm
